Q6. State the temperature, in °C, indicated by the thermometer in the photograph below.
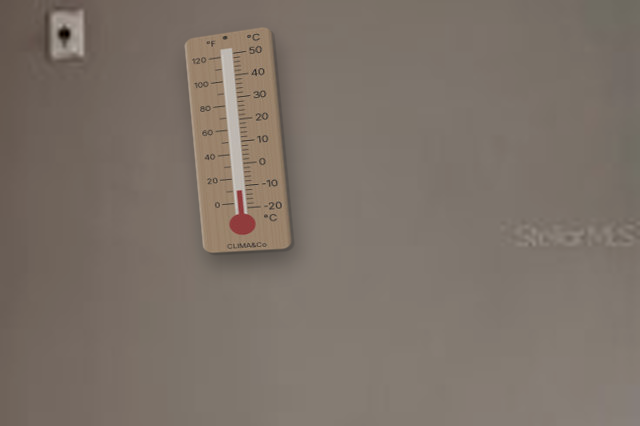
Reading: -12 °C
